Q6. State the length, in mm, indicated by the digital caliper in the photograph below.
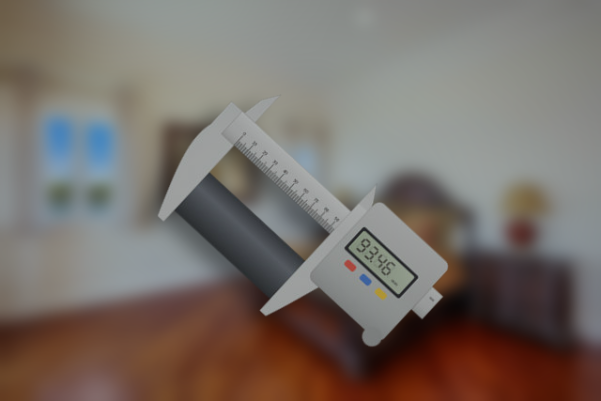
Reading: 93.46 mm
